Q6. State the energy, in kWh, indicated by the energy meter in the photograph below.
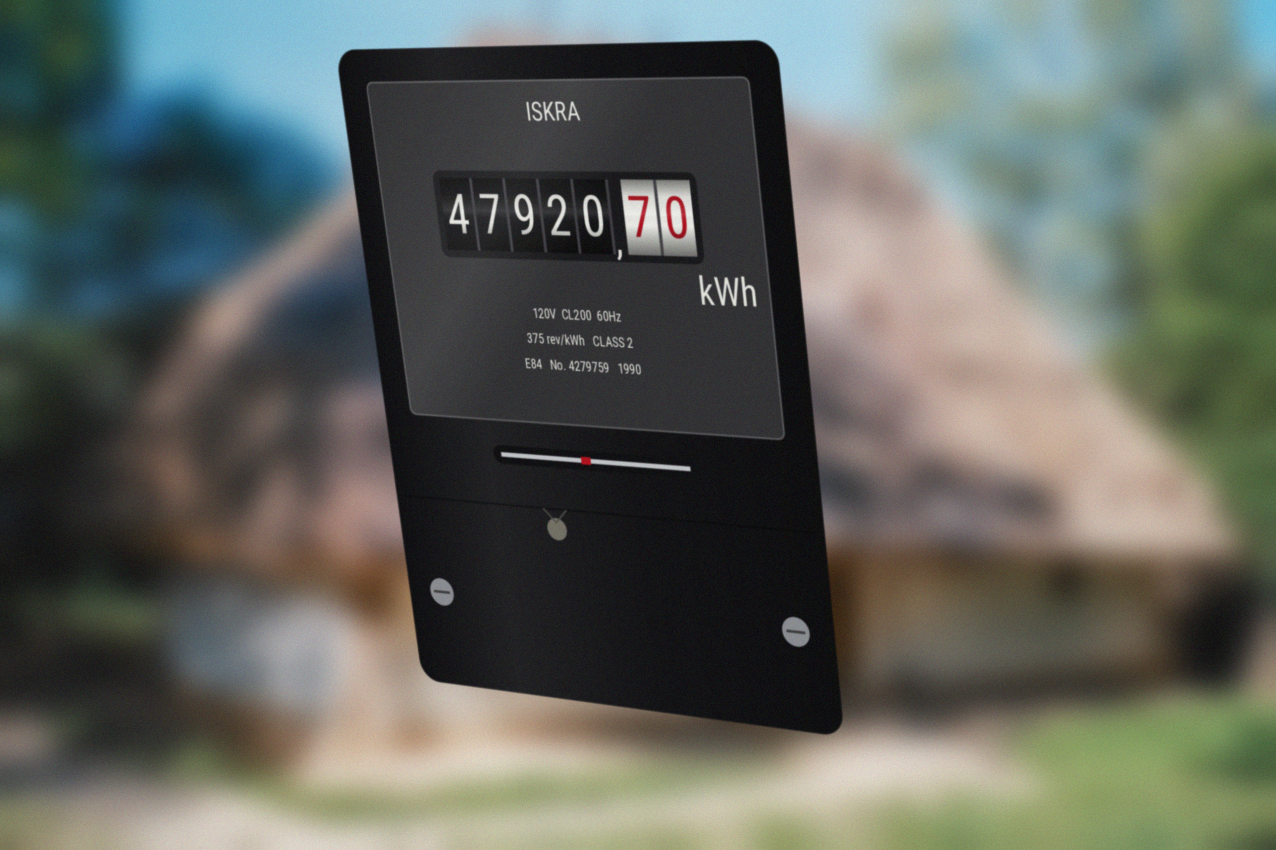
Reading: 47920.70 kWh
